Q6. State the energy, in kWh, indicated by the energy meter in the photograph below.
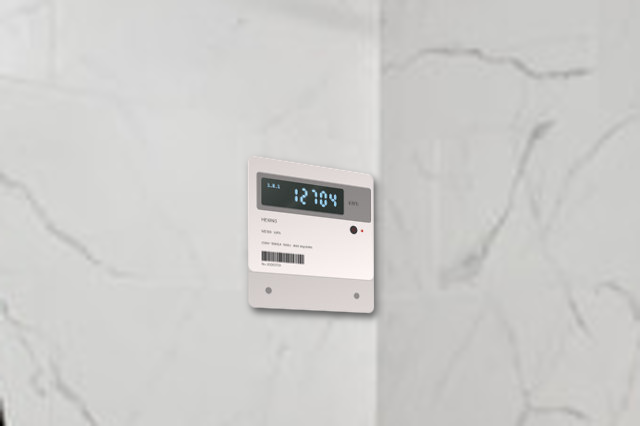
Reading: 12704 kWh
